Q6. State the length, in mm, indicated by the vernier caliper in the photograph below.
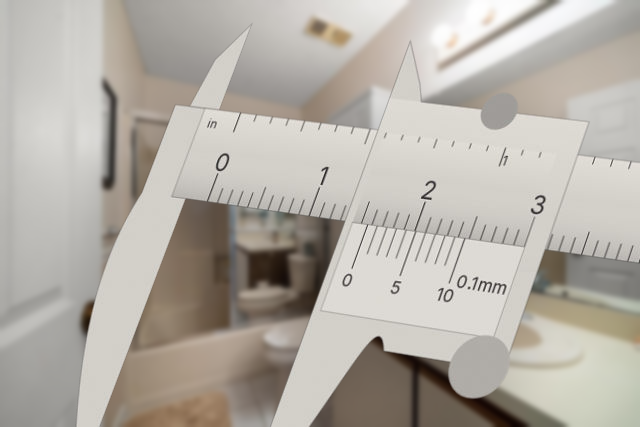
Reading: 15.6 mm
